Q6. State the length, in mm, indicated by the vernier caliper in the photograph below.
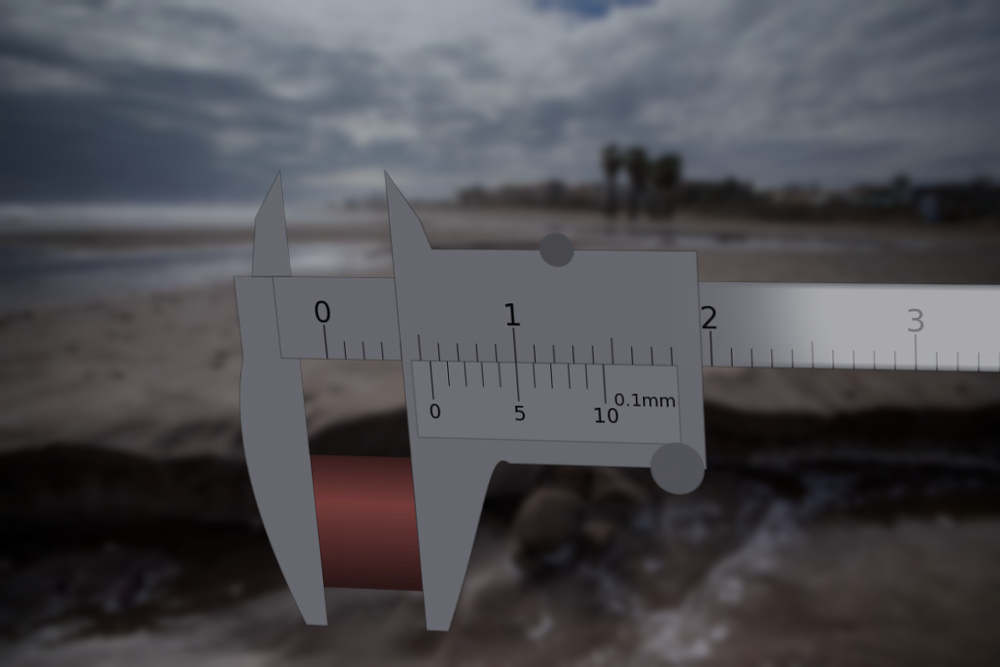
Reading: 5.5 mm
